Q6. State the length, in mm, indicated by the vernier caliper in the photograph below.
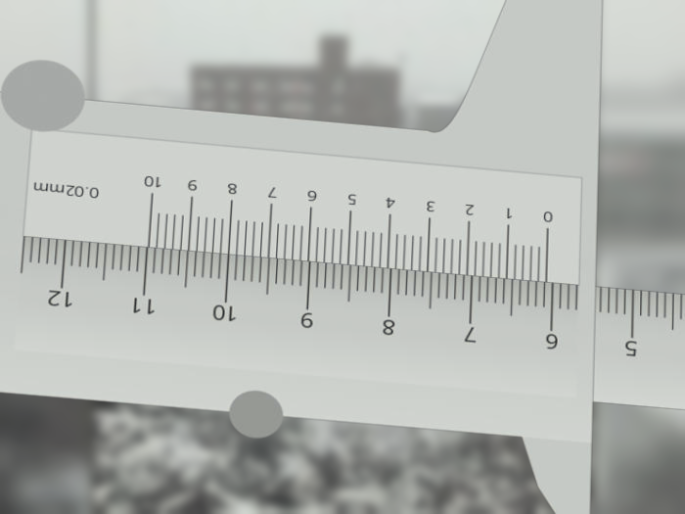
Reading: 60.8 mm
